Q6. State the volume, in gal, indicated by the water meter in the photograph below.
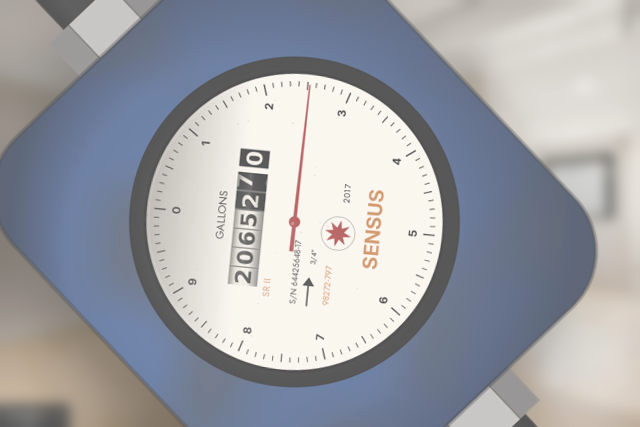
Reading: 2065272.5 gal
